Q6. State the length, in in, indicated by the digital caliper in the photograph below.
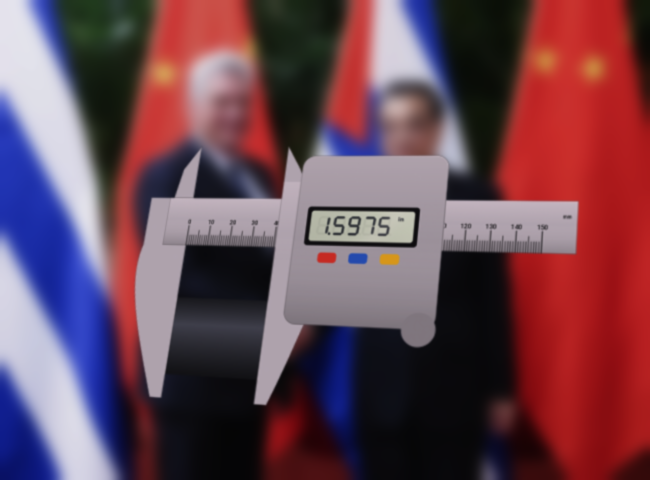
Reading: 1.5975 in
